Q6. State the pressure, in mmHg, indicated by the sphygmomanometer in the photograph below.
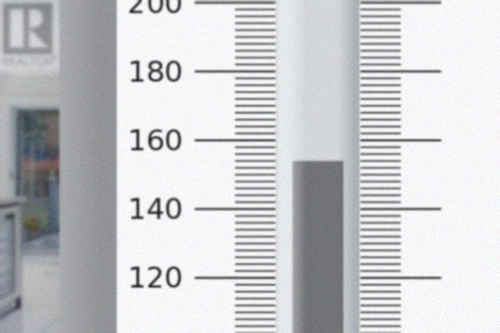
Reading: 154 mmHg
